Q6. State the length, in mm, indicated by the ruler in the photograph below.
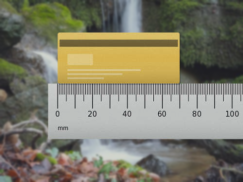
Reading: 70 mm
